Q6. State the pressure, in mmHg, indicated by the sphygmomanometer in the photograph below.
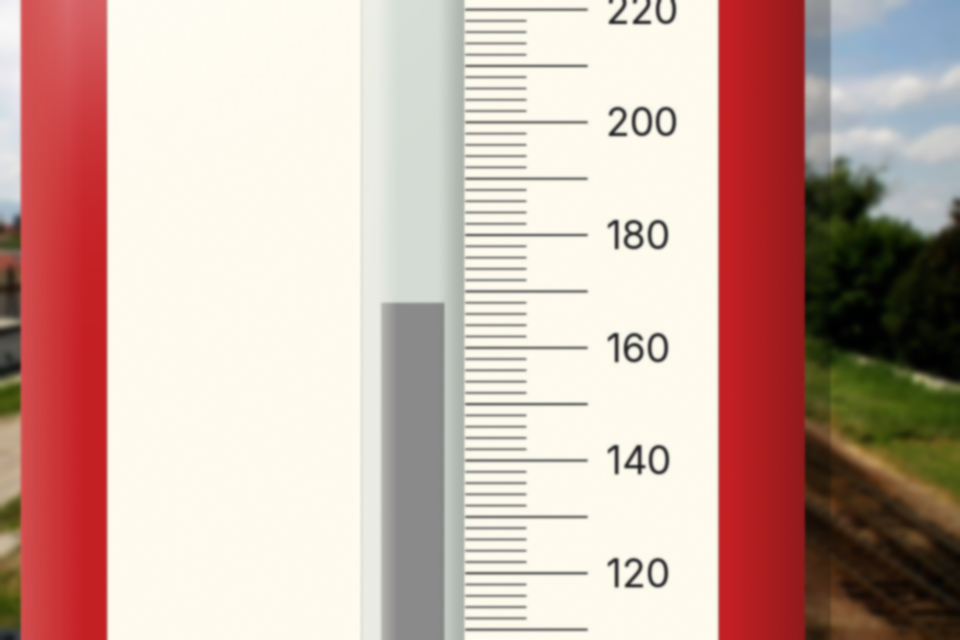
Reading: 168 mmHg
